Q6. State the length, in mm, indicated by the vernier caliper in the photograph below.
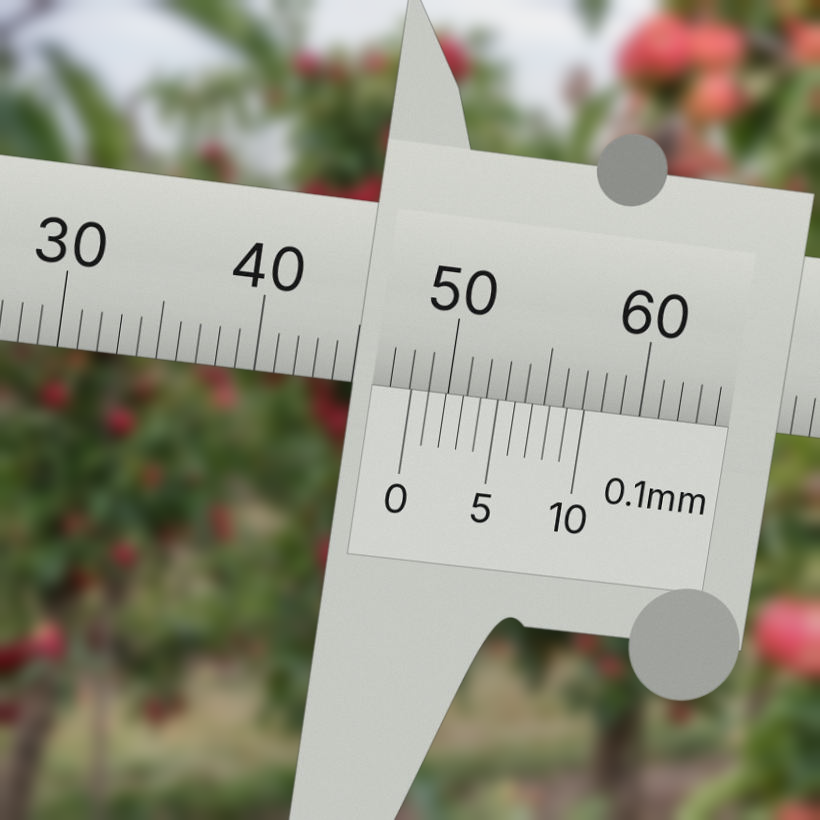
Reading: 48.1 mm
